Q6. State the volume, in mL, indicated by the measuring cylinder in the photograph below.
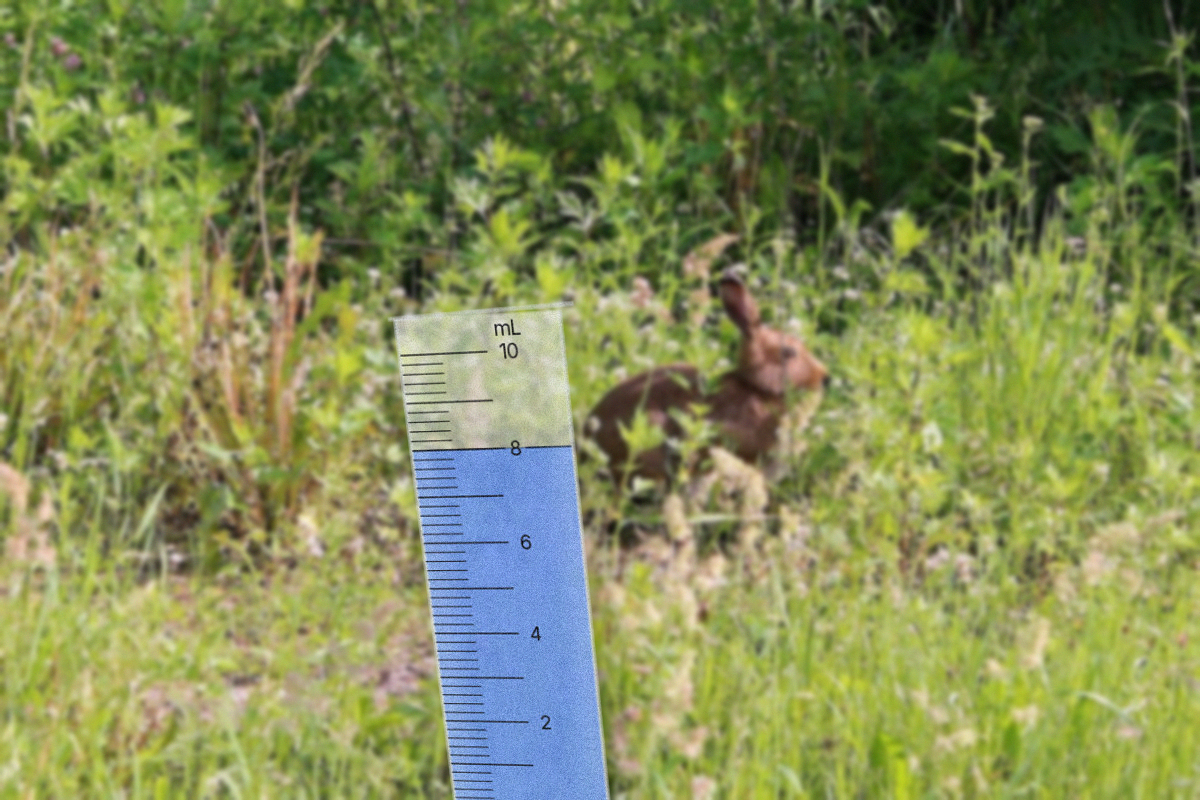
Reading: 8 mL
